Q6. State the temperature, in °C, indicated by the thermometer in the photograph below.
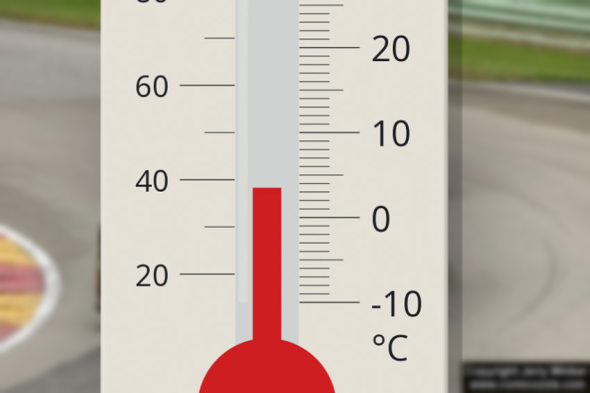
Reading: 3.5 °C
